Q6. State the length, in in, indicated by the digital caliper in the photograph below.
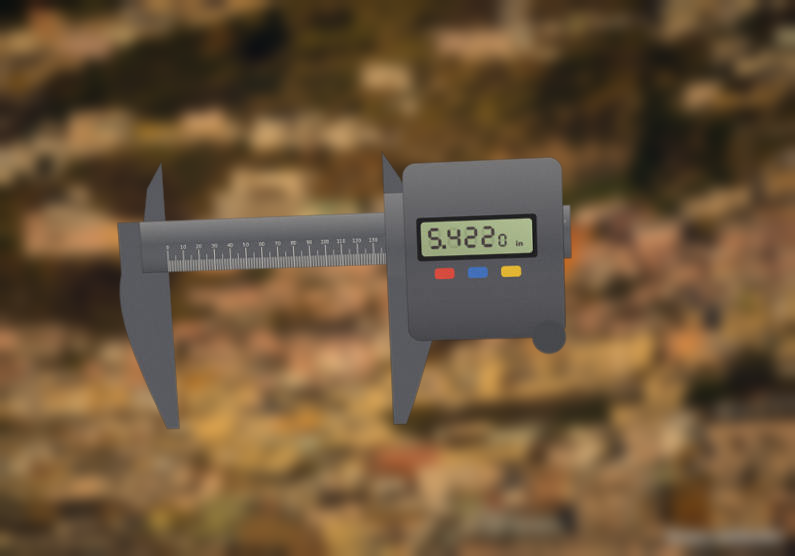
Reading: 5.4220 in
